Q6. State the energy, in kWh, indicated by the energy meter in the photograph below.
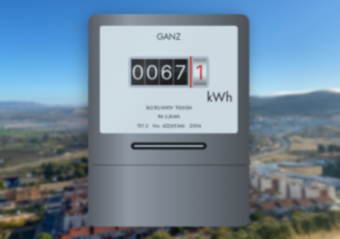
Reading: 67.1 kWh
